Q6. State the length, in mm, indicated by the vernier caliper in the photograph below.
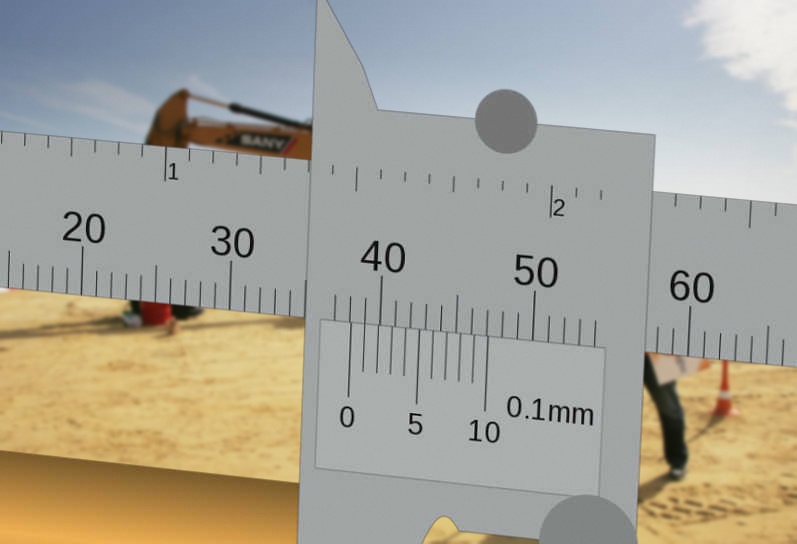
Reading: 38.1 mm
